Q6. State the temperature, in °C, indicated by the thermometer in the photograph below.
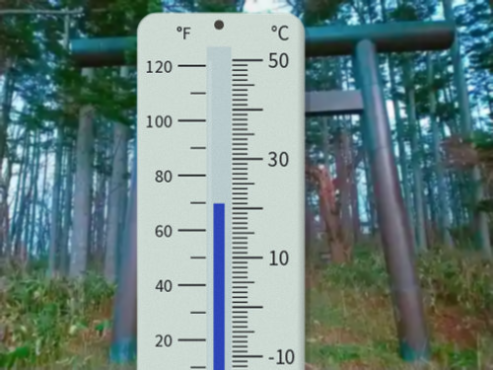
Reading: 21 °C
